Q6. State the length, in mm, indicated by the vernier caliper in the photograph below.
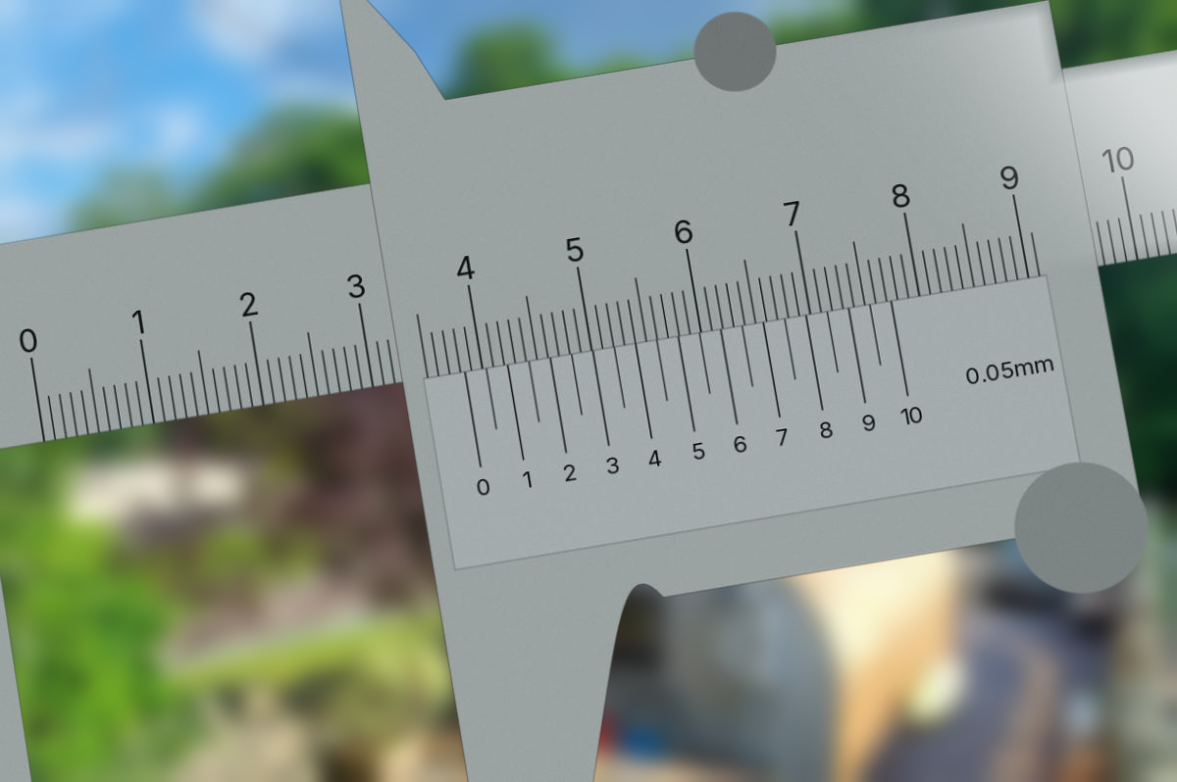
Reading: 38.4 mm
